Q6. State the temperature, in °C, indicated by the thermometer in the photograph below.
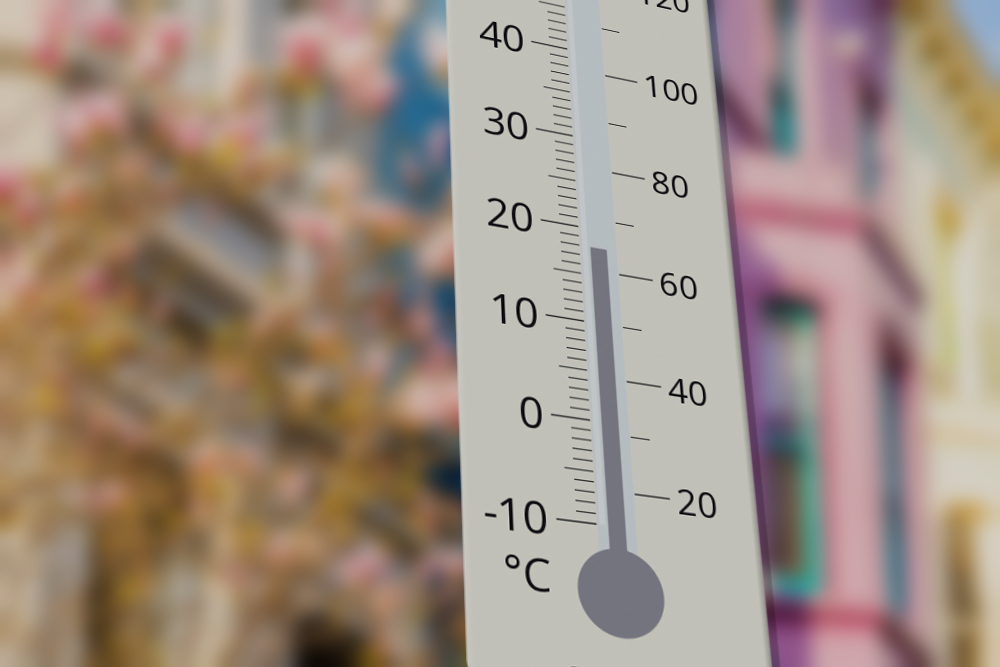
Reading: 18 °C
